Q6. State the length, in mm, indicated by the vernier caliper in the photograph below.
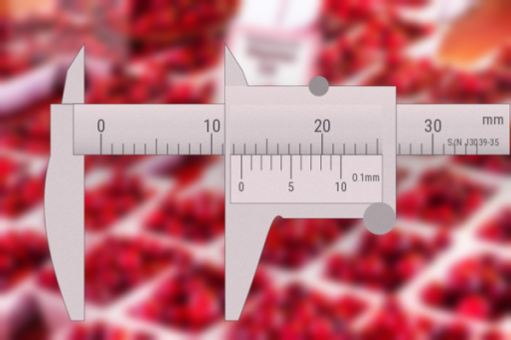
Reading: 12.7 mm
